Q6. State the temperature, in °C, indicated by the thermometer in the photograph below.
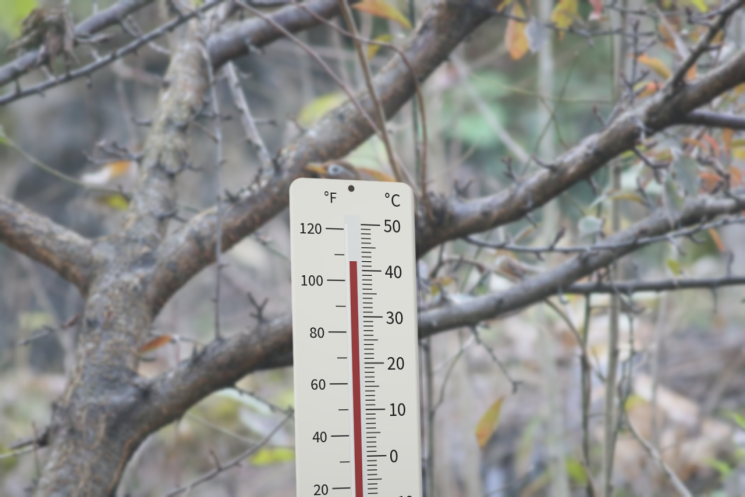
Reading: 42 °C
